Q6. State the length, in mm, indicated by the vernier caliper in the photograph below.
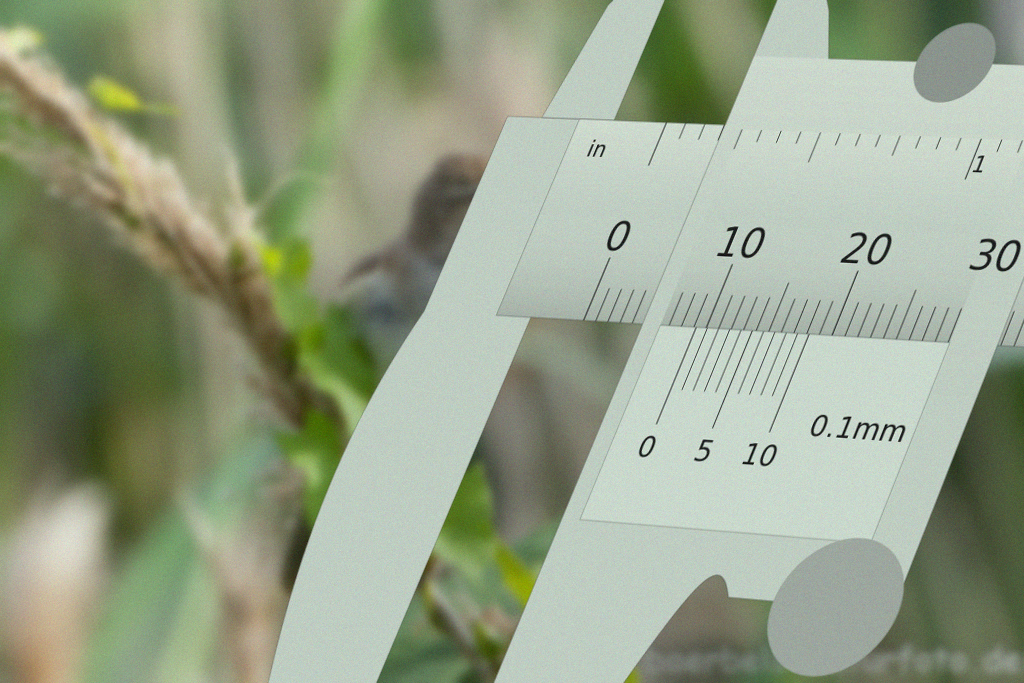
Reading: 9.2 mm
